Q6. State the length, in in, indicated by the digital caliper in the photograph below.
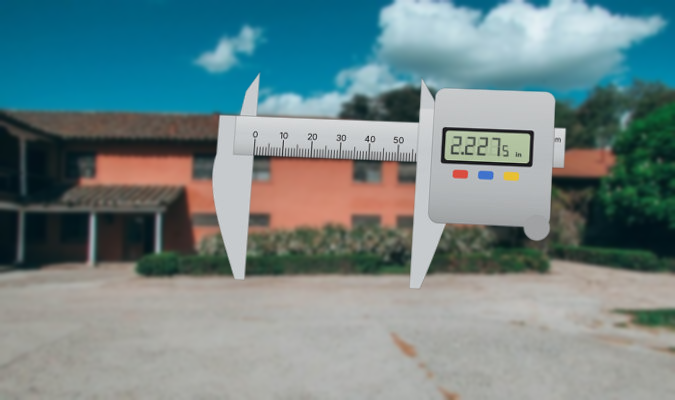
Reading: 2.2275 in
